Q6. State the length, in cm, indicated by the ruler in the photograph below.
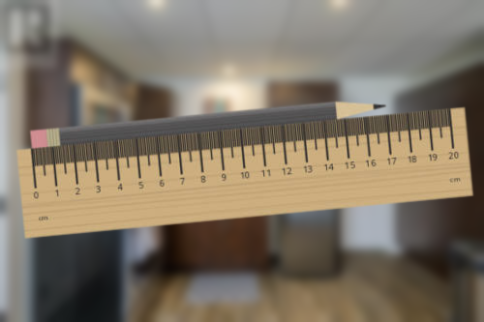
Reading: 17 cm
